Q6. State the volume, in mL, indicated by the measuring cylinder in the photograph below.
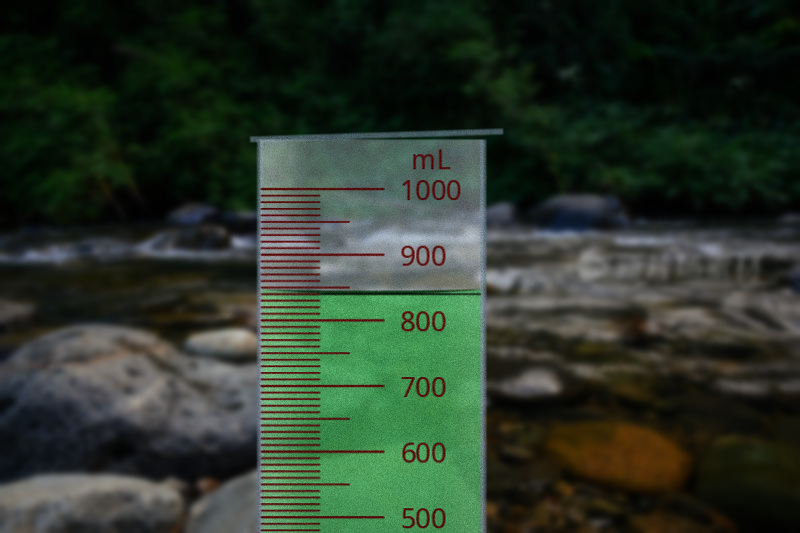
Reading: 840 mL
